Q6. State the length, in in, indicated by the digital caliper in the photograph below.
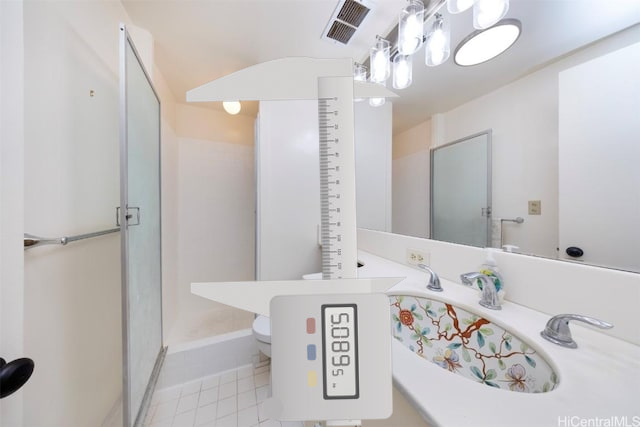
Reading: 5.0895 in
